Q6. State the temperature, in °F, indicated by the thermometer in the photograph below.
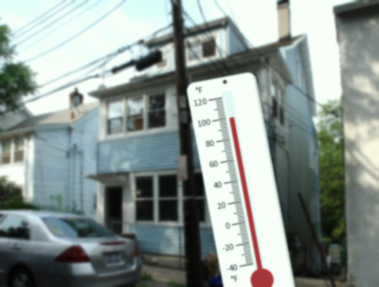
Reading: 100 °F
